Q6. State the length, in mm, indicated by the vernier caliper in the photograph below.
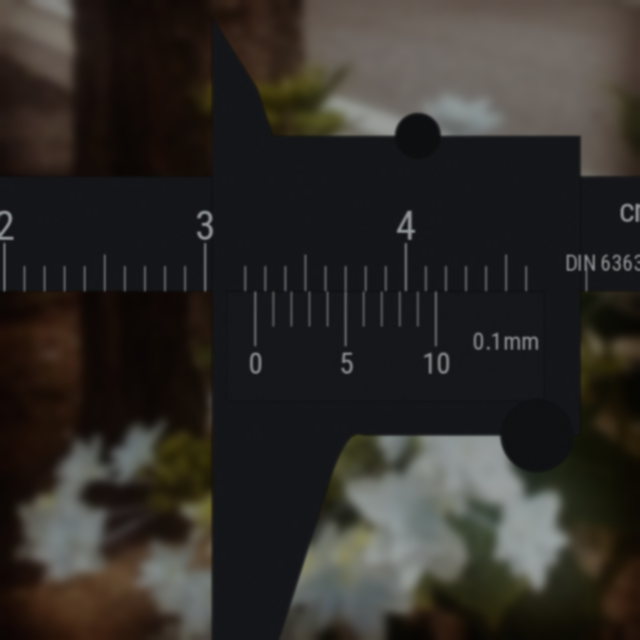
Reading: 32.5 mm
